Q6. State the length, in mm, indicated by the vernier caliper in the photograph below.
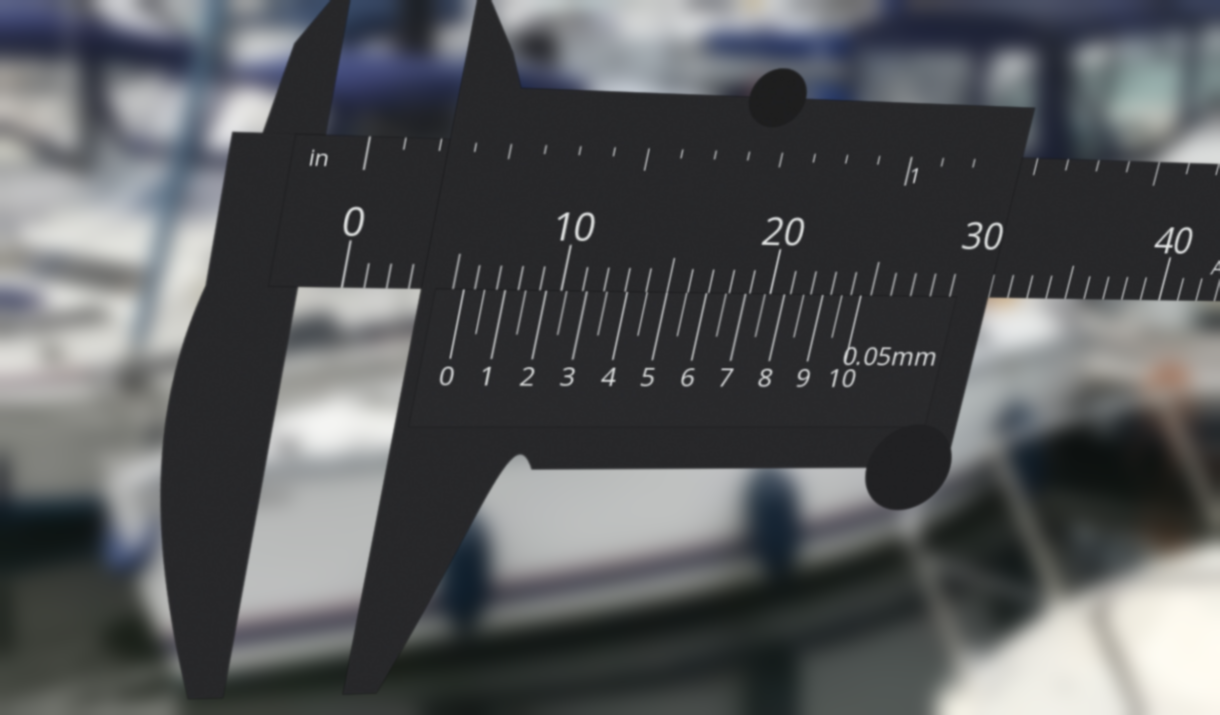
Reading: 5.5 mm
